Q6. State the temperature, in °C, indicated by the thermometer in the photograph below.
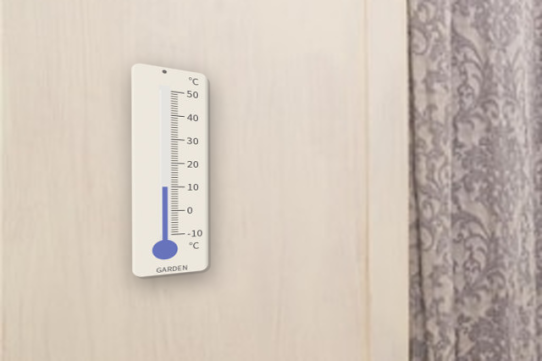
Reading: 10 °C
